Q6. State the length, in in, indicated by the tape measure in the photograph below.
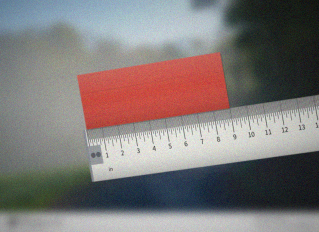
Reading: 9 in
